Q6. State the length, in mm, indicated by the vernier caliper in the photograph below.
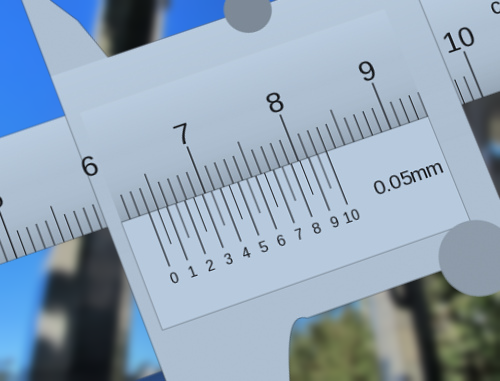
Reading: 64.0 mm
